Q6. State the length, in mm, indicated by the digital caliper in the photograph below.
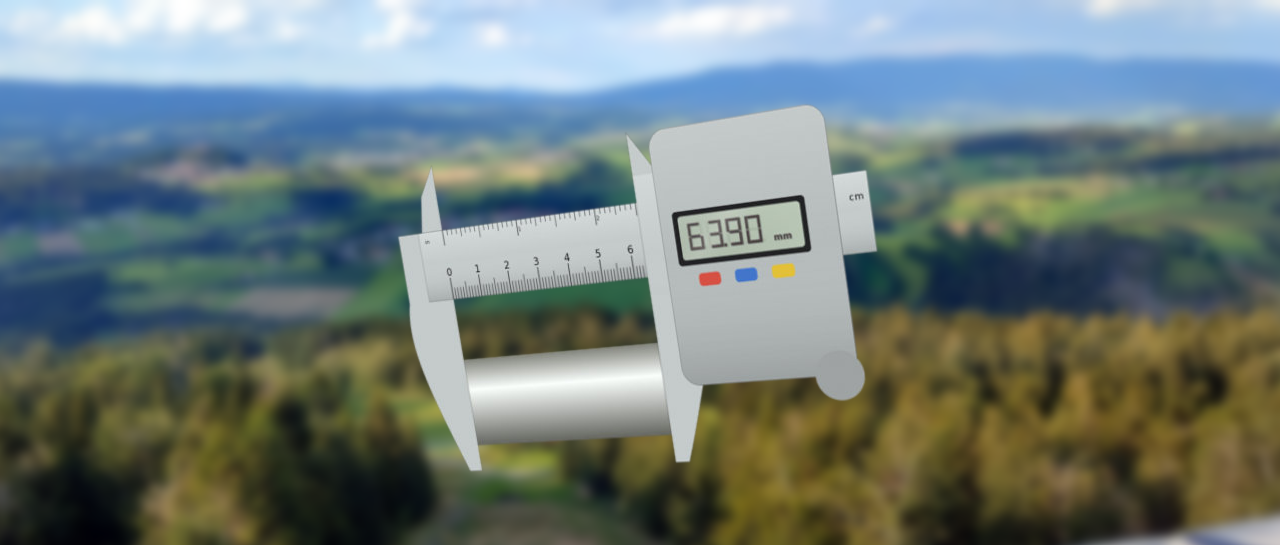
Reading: 63.90 mm
